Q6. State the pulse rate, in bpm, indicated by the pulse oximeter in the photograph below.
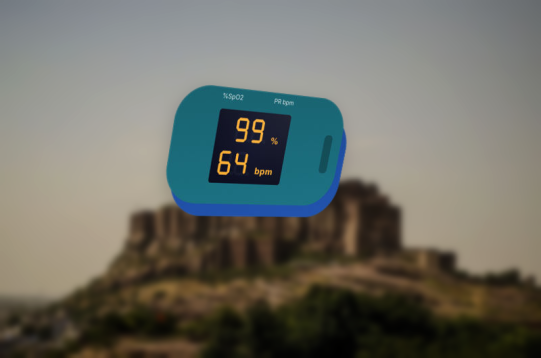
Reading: 64 bpm
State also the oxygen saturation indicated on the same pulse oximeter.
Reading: 99 %
